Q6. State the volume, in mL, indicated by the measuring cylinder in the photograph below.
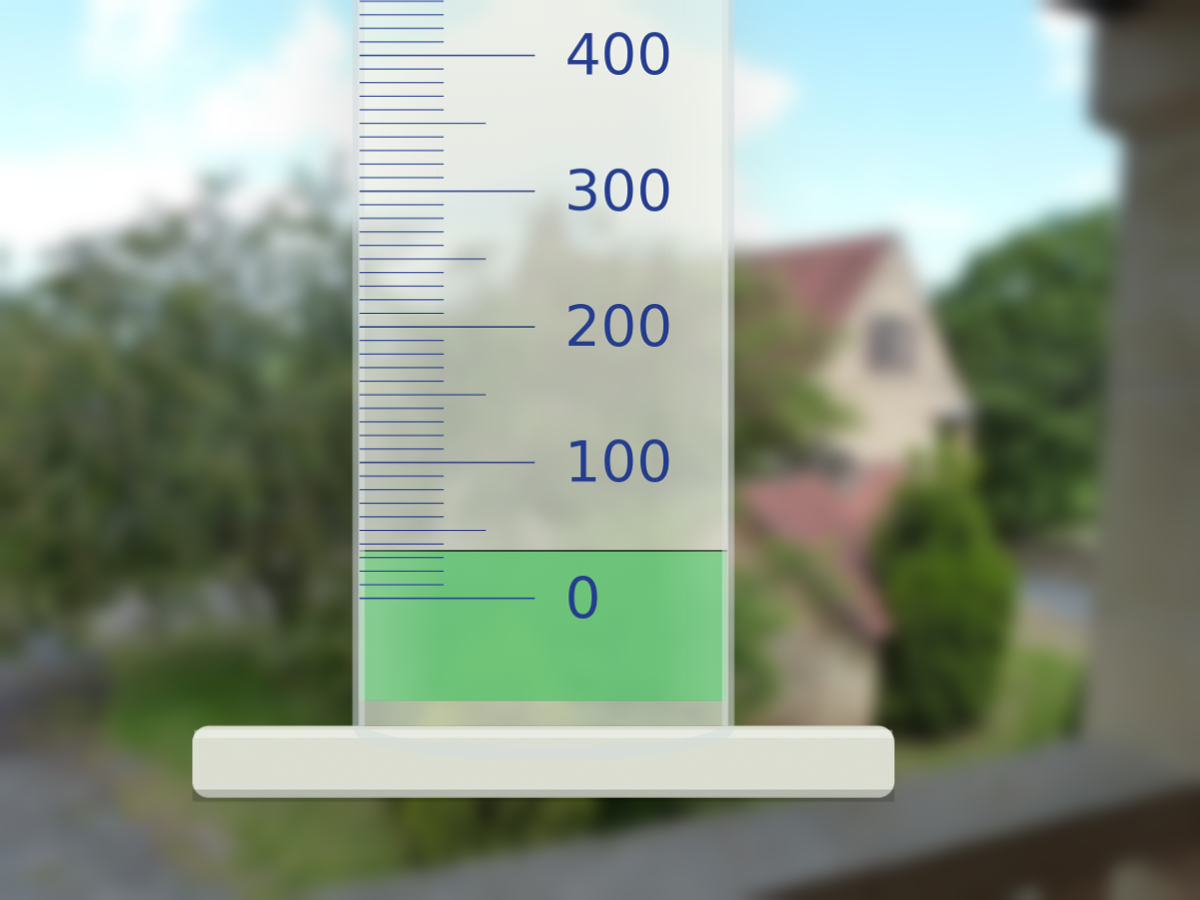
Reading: 35 mL
